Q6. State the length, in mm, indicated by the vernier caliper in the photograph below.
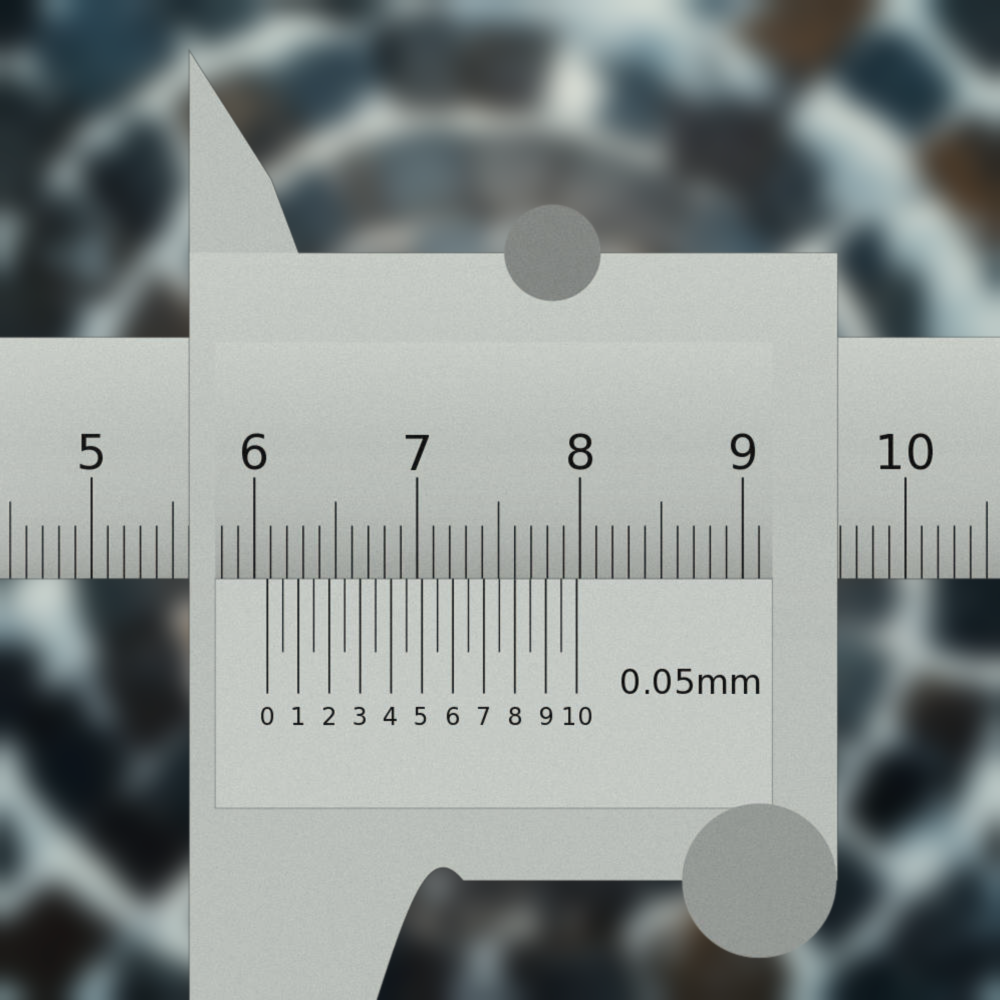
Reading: 60.8 mm
